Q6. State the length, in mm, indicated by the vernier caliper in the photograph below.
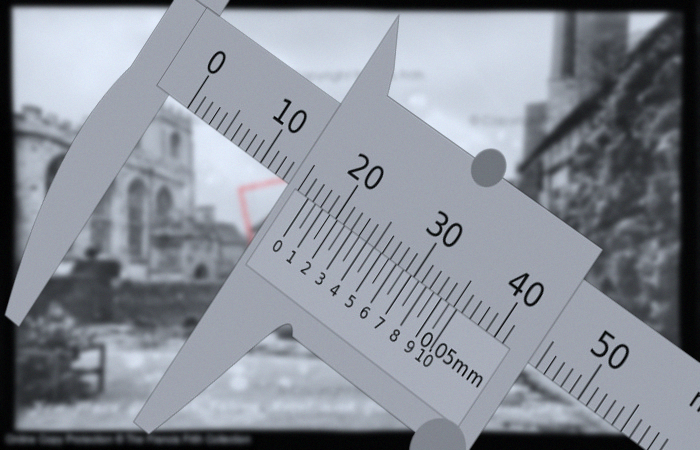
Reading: 16.4 mm
